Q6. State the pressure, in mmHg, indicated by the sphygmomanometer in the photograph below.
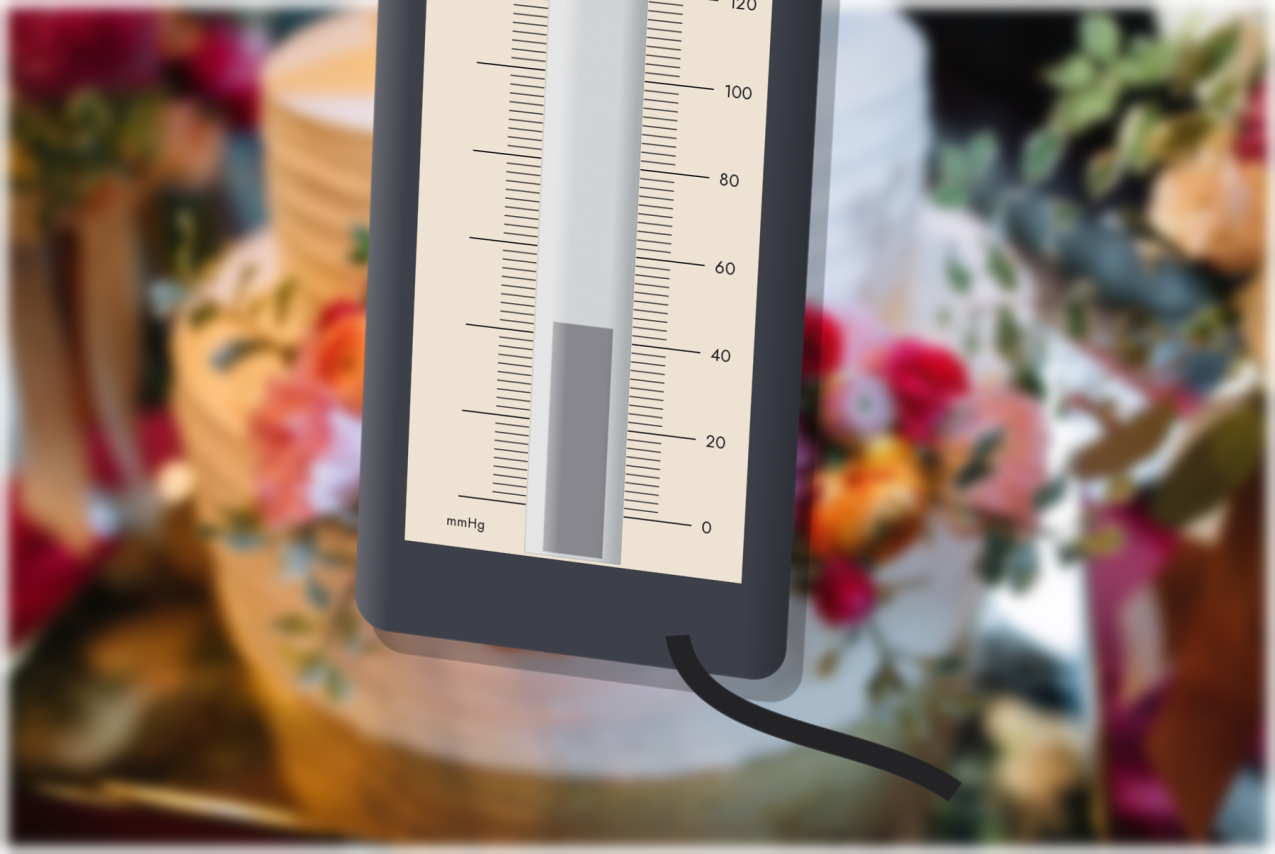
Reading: 43 mmHg
